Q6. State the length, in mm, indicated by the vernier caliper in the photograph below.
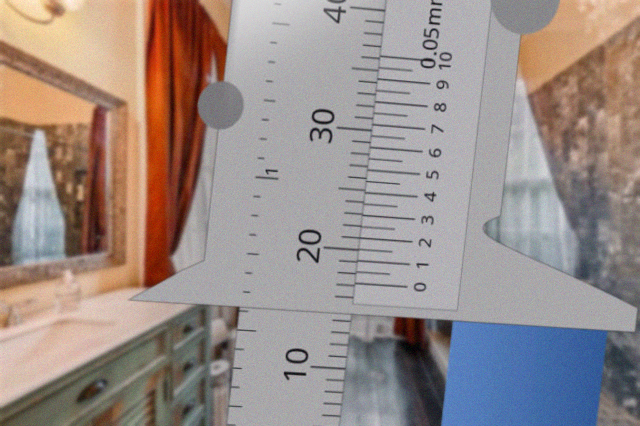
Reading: 17.2 mm
